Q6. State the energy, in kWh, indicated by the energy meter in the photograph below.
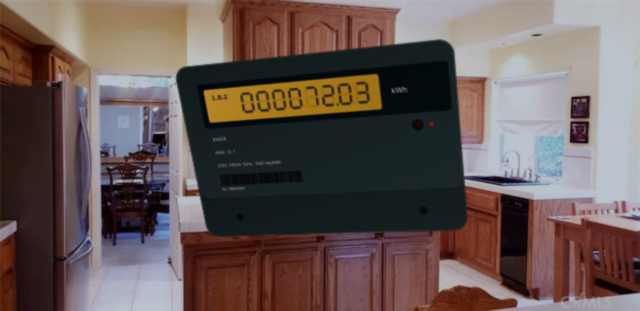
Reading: 72.03 kWh
